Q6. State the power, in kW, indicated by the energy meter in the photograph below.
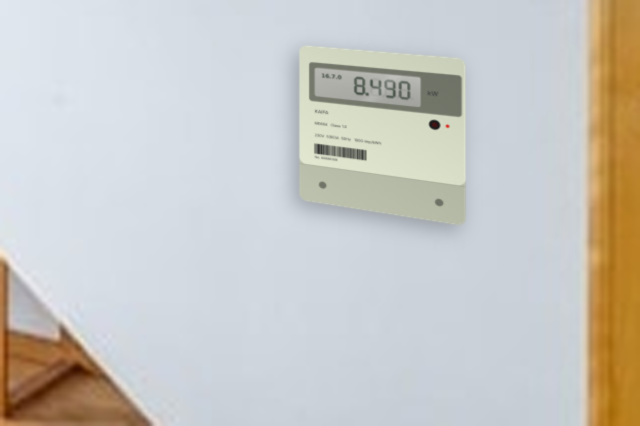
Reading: 8.490 kW
